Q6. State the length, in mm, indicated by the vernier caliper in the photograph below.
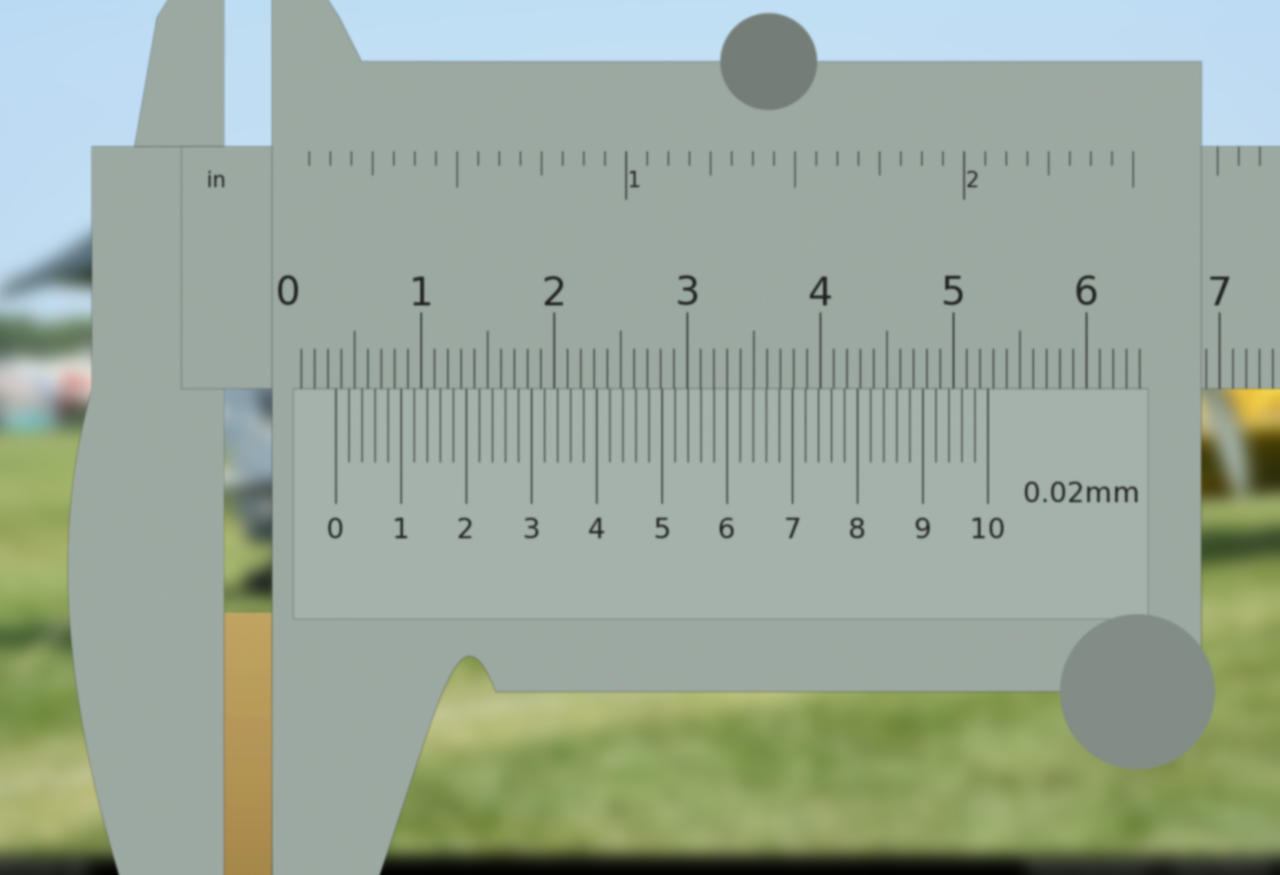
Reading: 3.6 mm
